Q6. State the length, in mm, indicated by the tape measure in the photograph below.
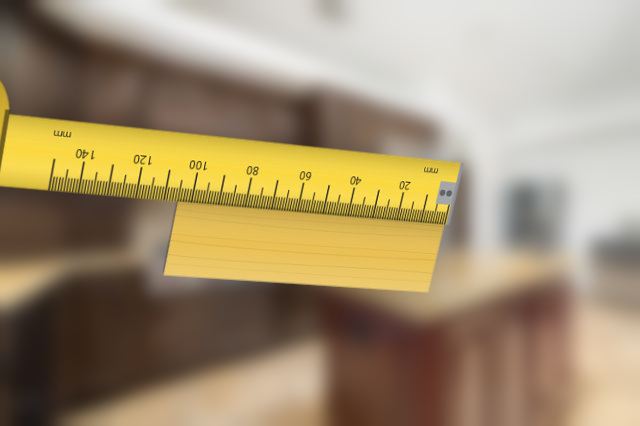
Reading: 105 mm
